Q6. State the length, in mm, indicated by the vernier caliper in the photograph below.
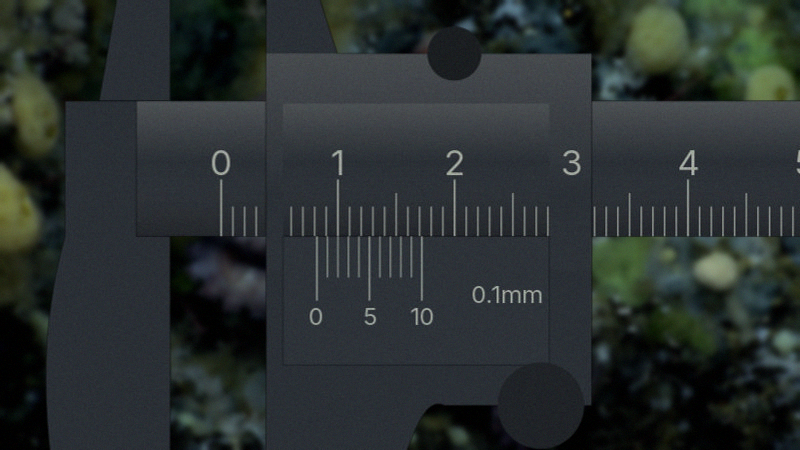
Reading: 8.2 mm
